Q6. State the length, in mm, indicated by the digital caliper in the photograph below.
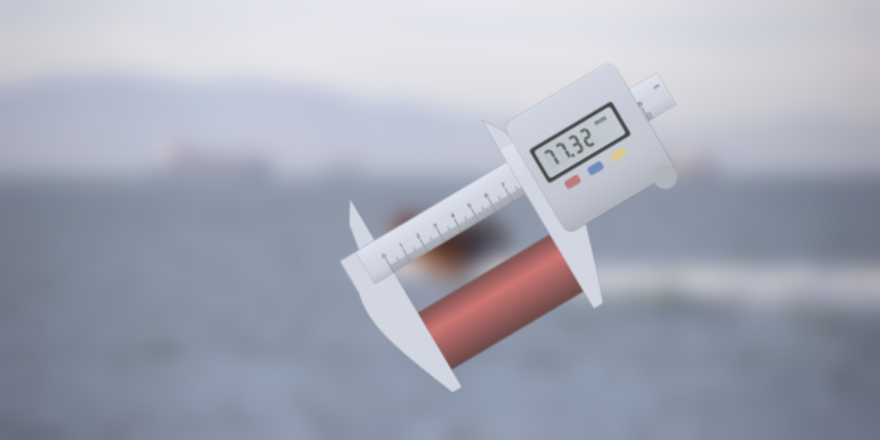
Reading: 77.32 mm
